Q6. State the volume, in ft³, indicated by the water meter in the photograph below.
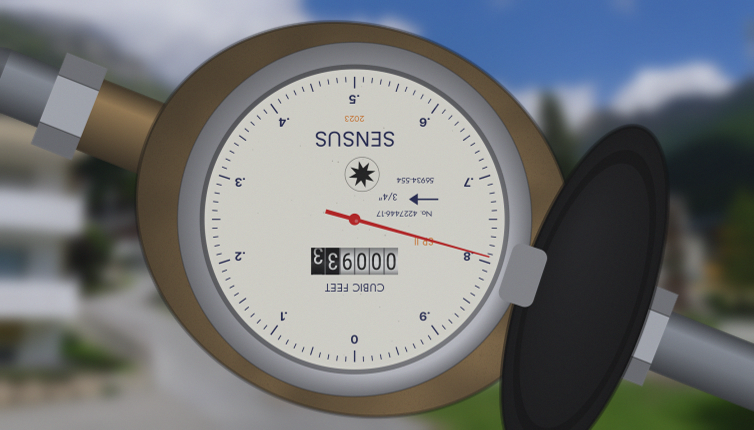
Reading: 932.79 ft³
